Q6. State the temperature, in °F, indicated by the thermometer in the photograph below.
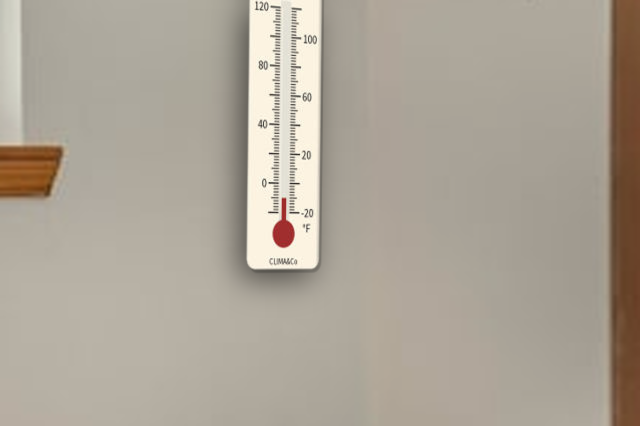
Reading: -10 °F
